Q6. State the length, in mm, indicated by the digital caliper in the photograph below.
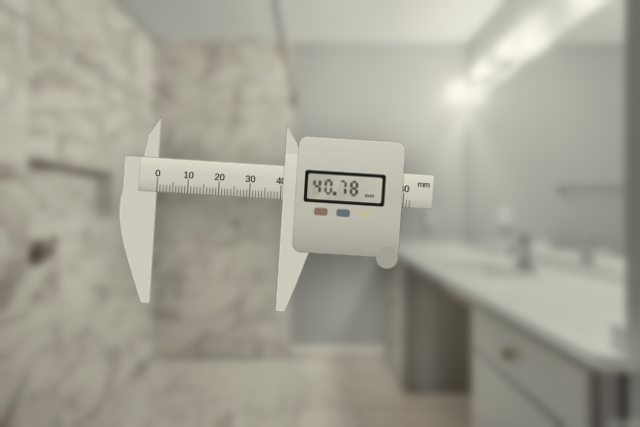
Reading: 40.78 mm
